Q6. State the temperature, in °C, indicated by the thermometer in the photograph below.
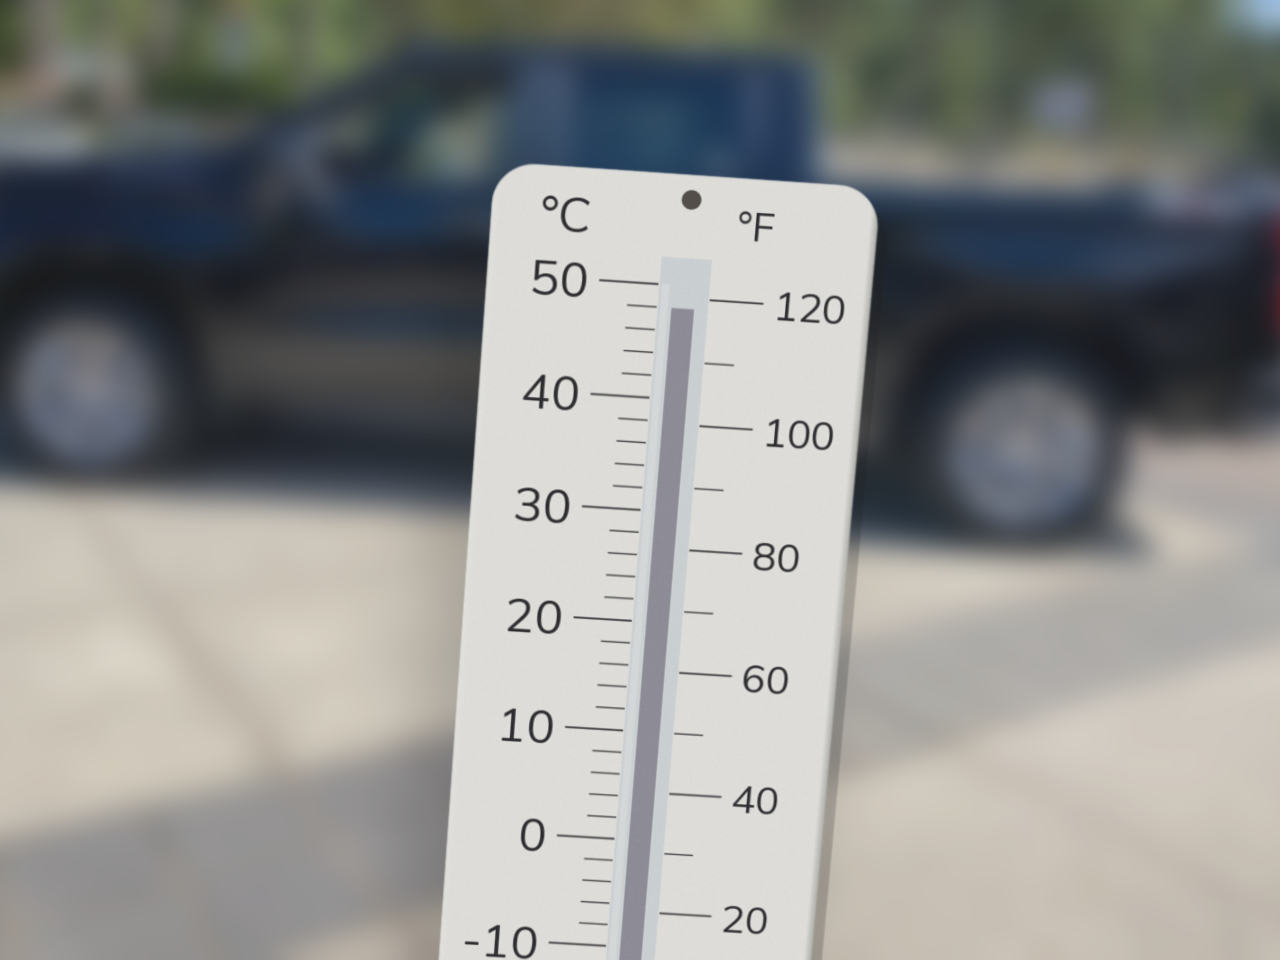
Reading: 48 °C
